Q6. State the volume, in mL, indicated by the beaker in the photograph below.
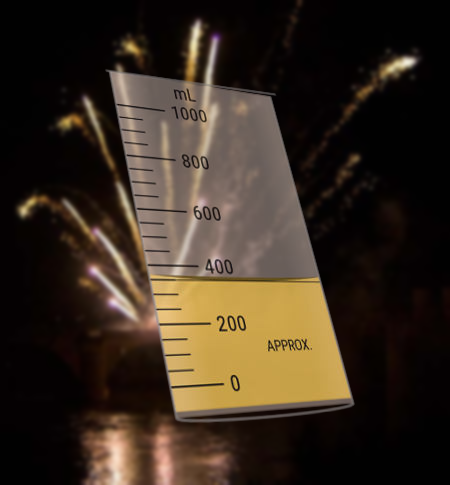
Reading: 350 mL
